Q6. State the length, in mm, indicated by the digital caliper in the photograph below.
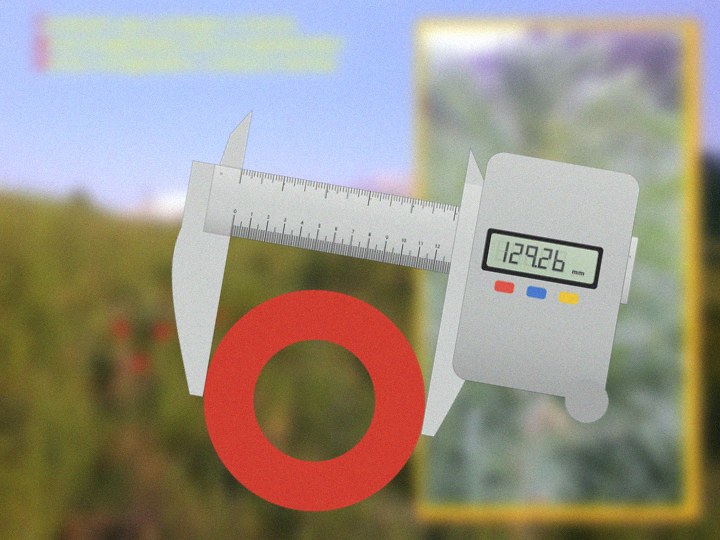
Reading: 129.26 mm
